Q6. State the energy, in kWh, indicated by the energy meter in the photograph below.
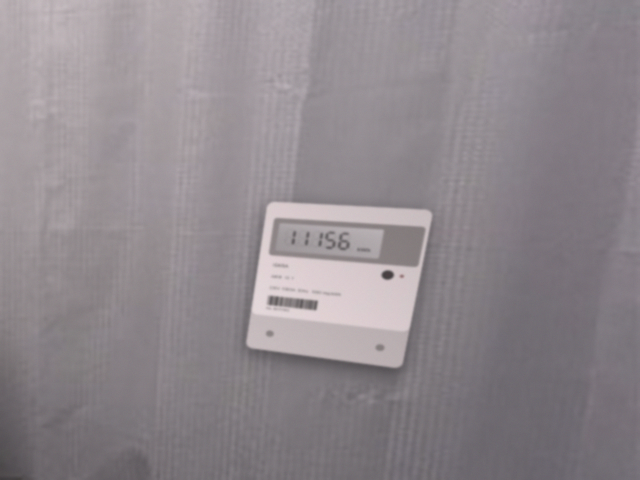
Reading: 11156 kWh
